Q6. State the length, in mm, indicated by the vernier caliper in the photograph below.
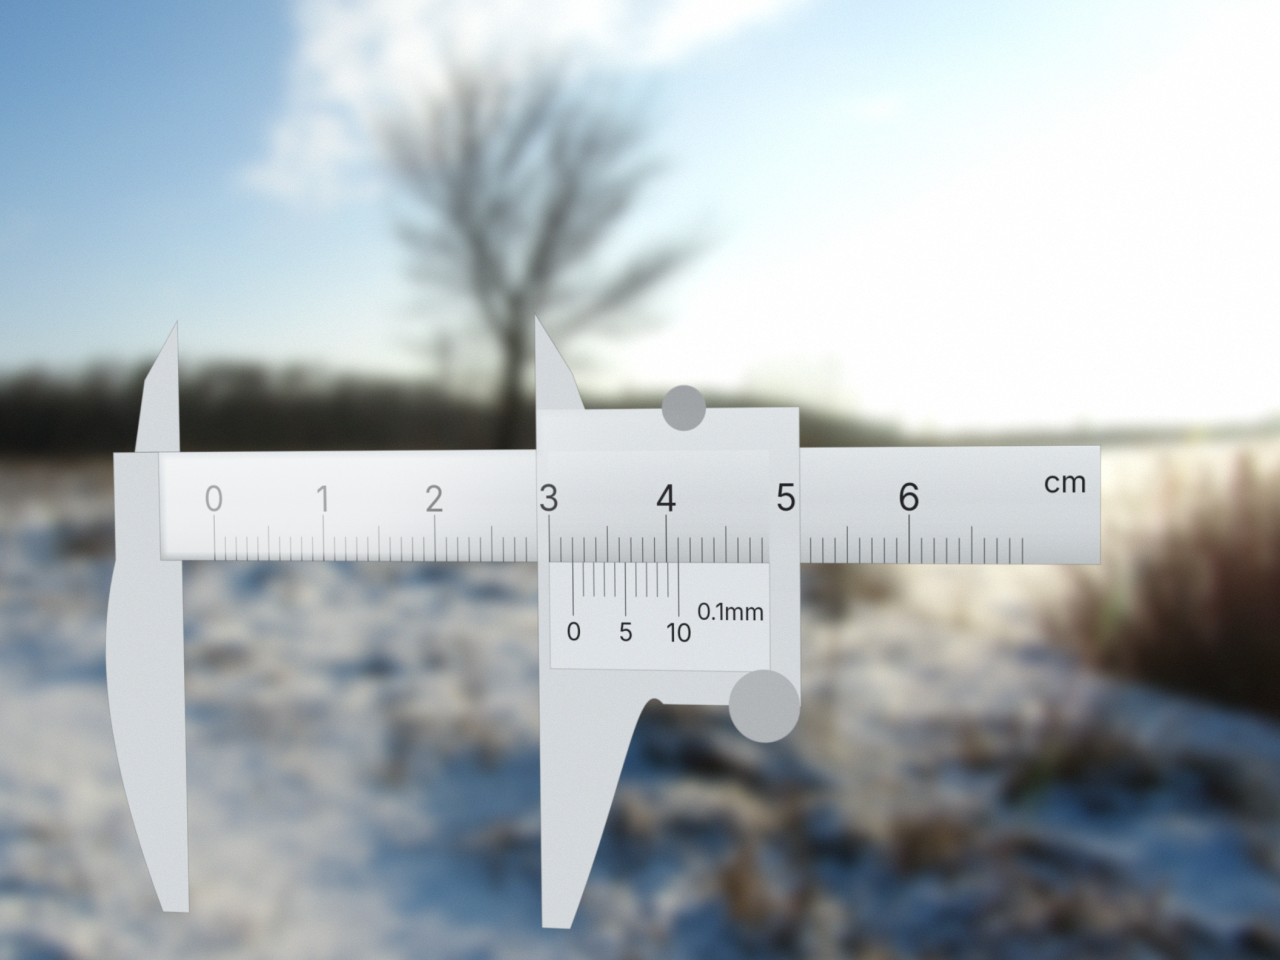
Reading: 32.0 mm
